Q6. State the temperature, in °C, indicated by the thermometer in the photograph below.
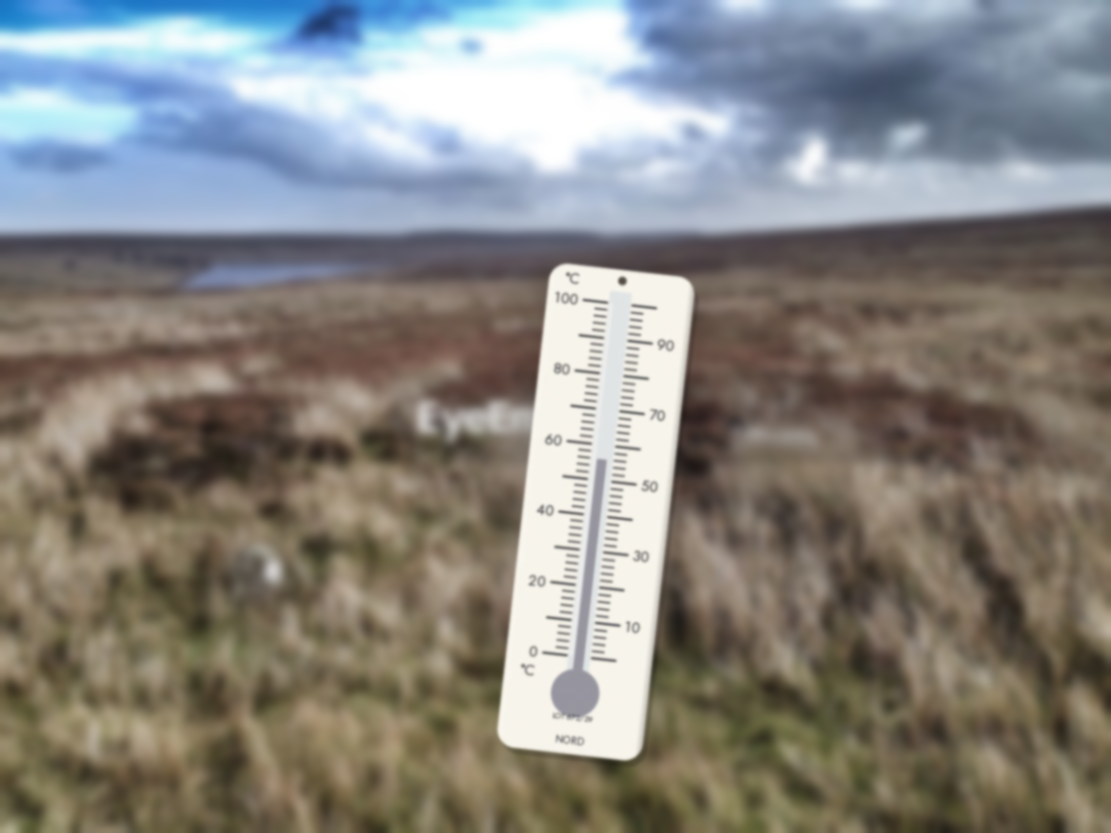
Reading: 56 °C
